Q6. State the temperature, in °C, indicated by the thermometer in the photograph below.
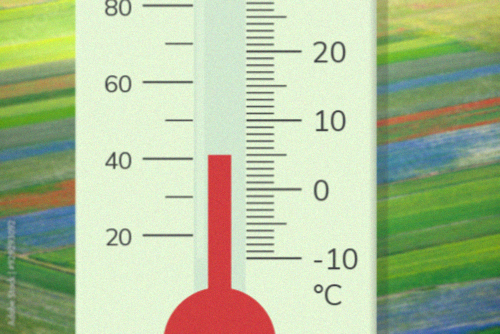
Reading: 5 °C
